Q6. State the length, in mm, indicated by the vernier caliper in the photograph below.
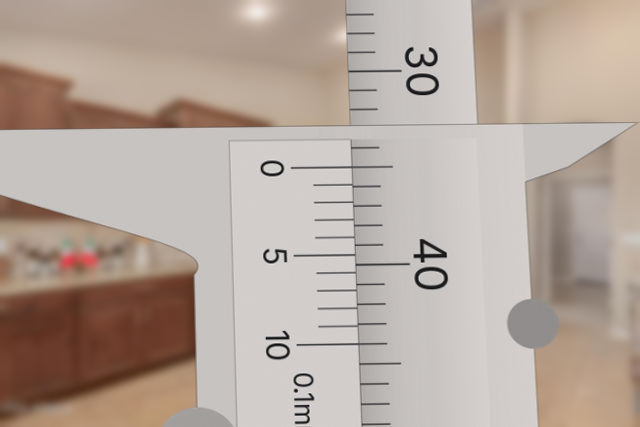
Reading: 35.0 mm
